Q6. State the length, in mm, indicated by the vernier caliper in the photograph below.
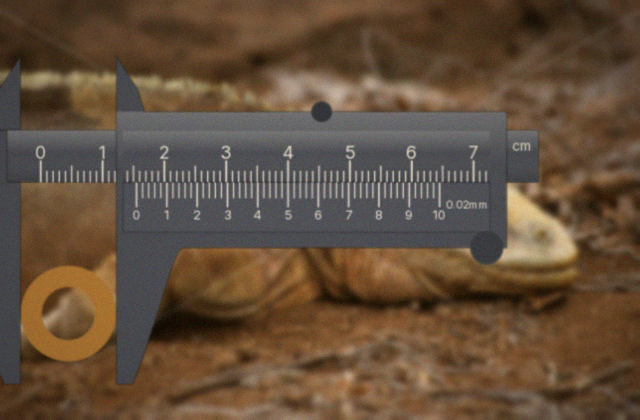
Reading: 15.5 mm
